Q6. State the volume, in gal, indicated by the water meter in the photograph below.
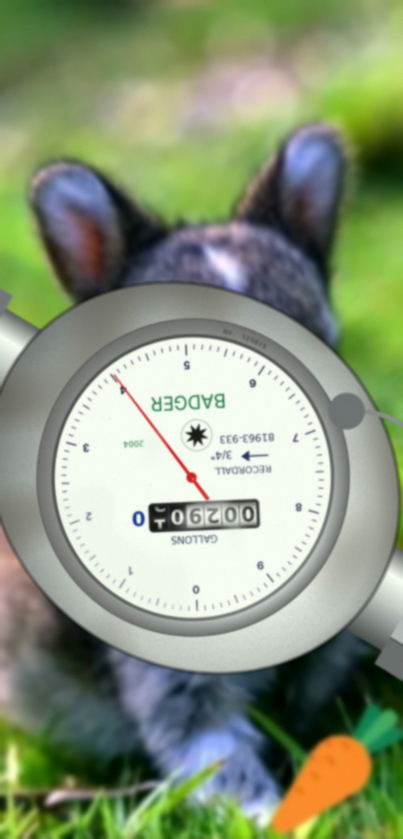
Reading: 29014.0 gal
